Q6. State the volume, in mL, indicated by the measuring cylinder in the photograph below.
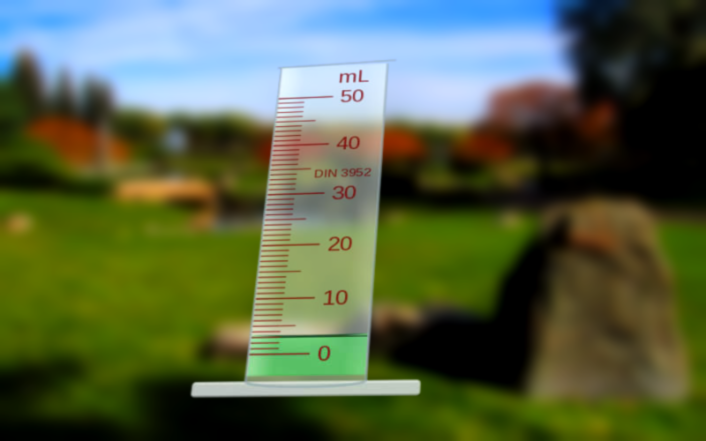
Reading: 3 mL
